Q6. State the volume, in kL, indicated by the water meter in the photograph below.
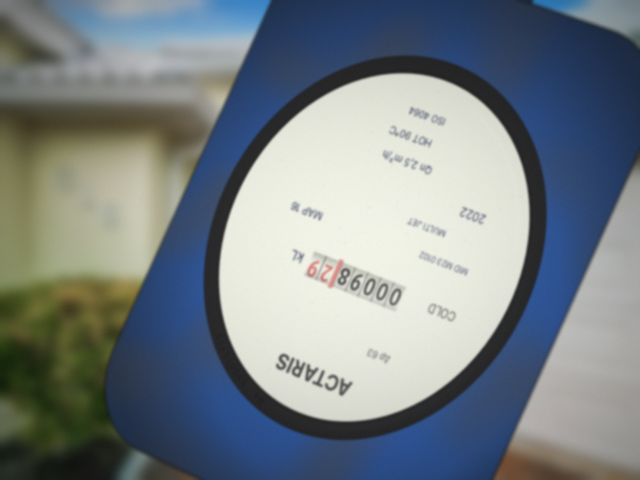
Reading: 98.29 kL
